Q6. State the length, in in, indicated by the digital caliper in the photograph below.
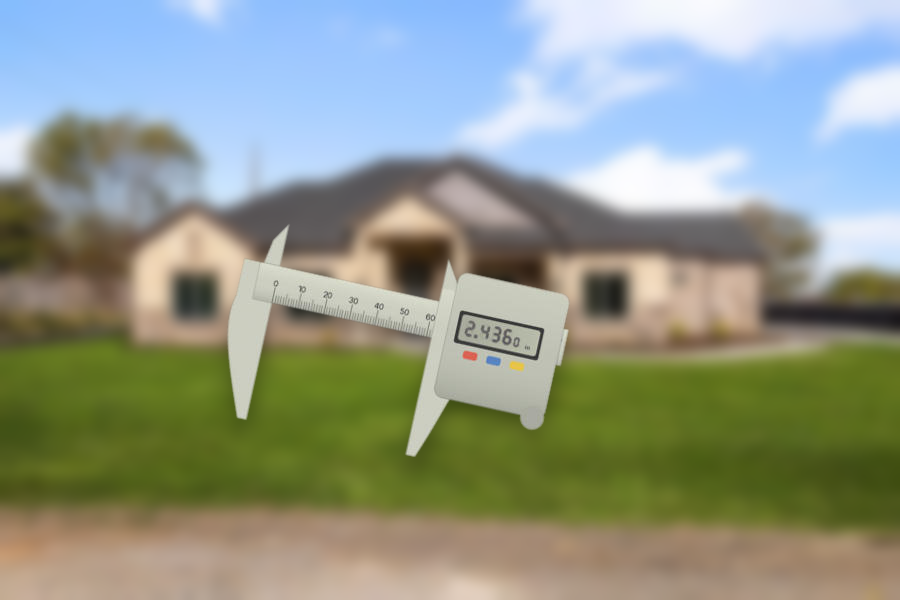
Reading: 2.4360 in
